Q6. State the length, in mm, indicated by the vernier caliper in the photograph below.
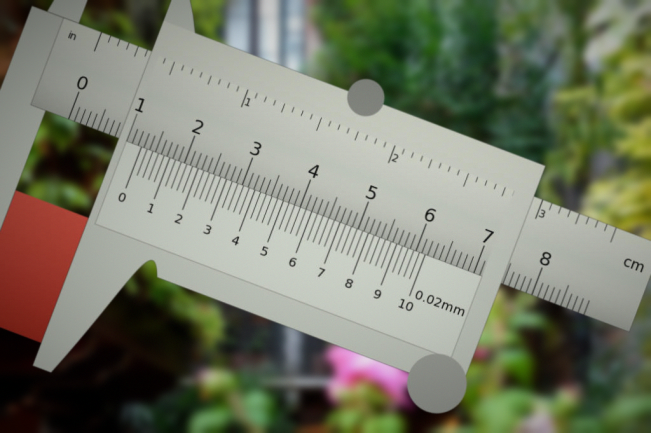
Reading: 12.6 mm
